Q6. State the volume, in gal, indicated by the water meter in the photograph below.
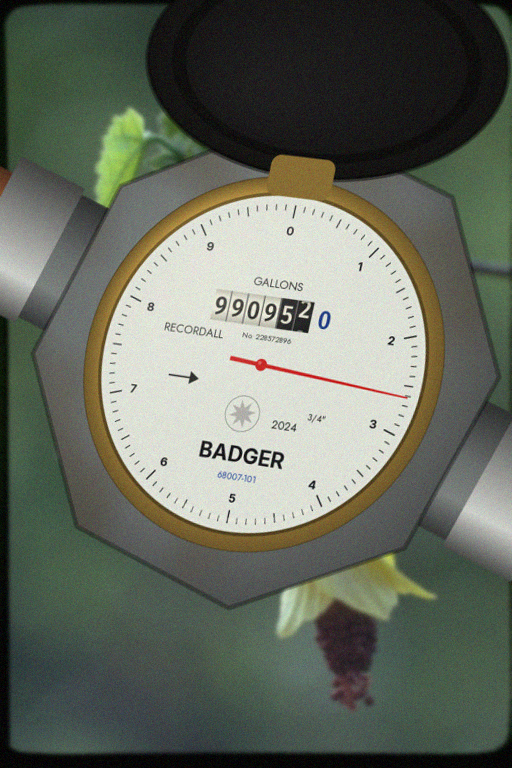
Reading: 9909522.6 gal
